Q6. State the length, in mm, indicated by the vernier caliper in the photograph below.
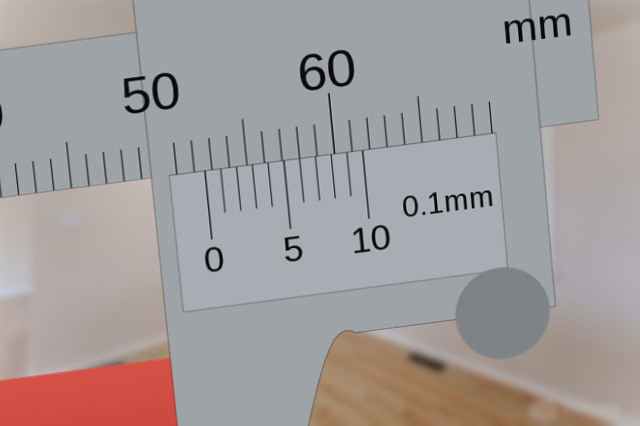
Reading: 52.6 mm
